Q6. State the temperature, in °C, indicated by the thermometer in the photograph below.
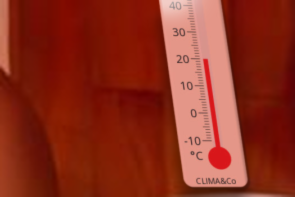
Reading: 20 °C
